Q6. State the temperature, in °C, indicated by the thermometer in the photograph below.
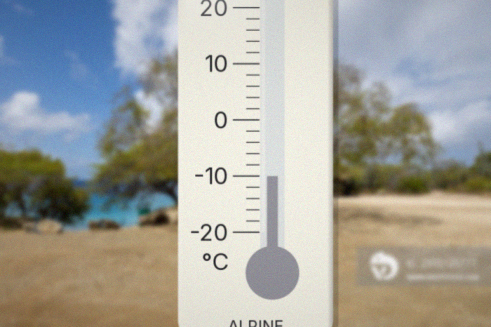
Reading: -10 °C
